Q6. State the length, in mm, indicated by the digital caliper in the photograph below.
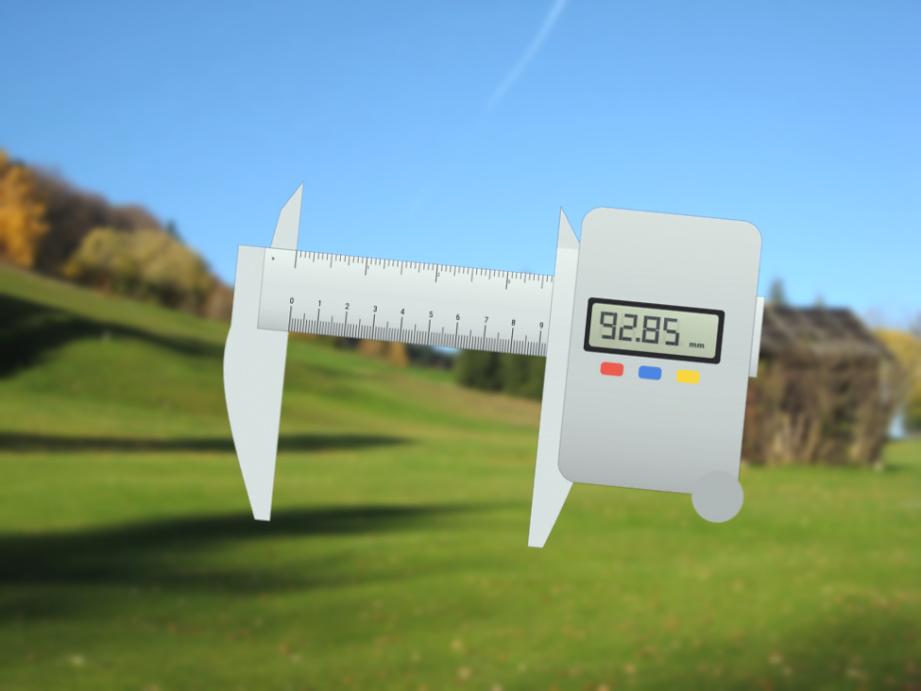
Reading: 92.85 mm
